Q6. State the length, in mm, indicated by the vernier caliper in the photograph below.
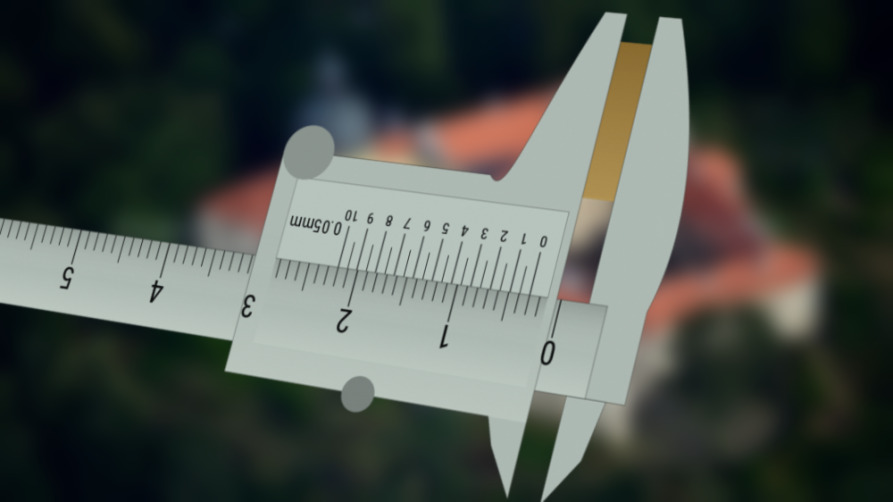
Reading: 3.0 mm
